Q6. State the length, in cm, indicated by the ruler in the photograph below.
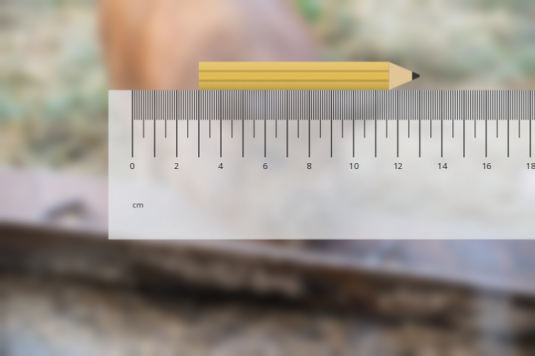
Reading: 10 cm
